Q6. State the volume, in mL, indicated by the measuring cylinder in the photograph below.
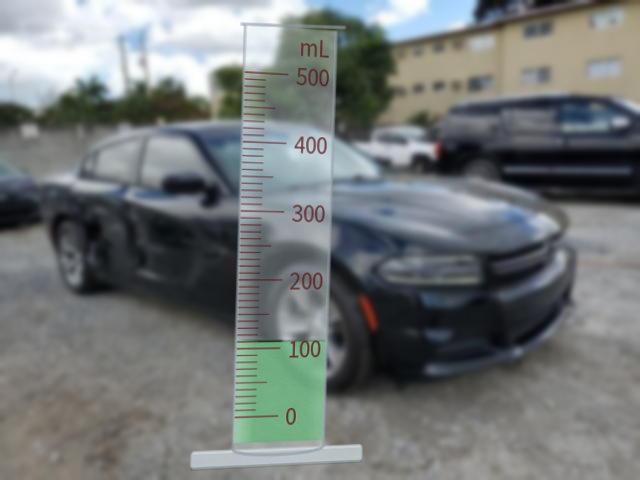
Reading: 110 mL
